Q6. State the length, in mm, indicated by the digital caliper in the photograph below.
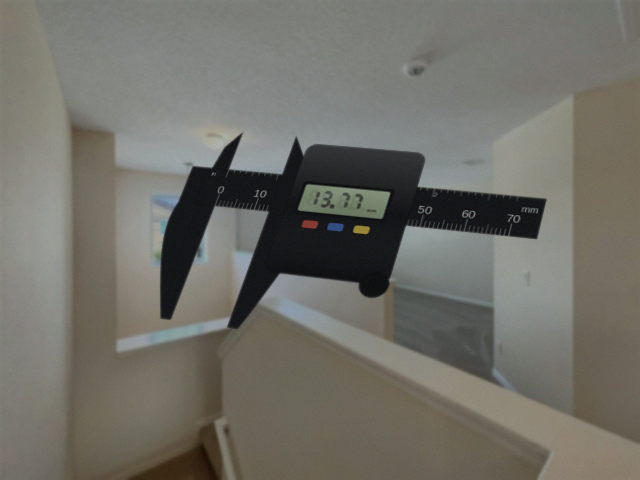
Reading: 13.77 mm
